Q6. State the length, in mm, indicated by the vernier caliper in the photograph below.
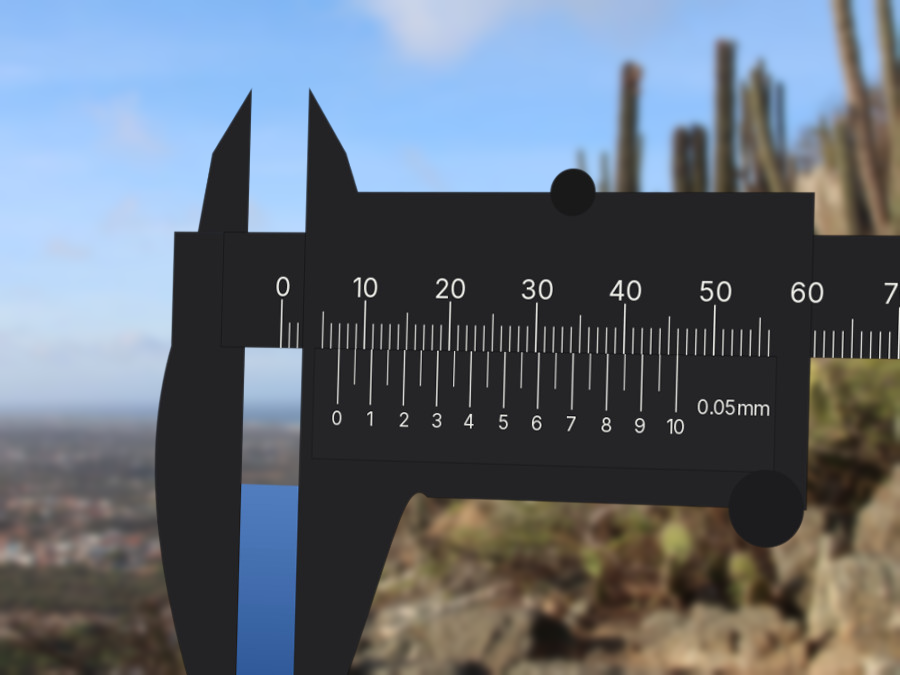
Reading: 7.0 mm
